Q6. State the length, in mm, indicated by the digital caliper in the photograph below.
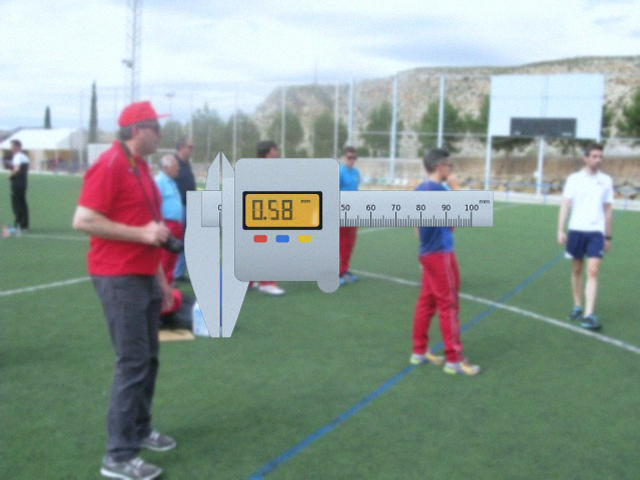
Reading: 0.58 mm
